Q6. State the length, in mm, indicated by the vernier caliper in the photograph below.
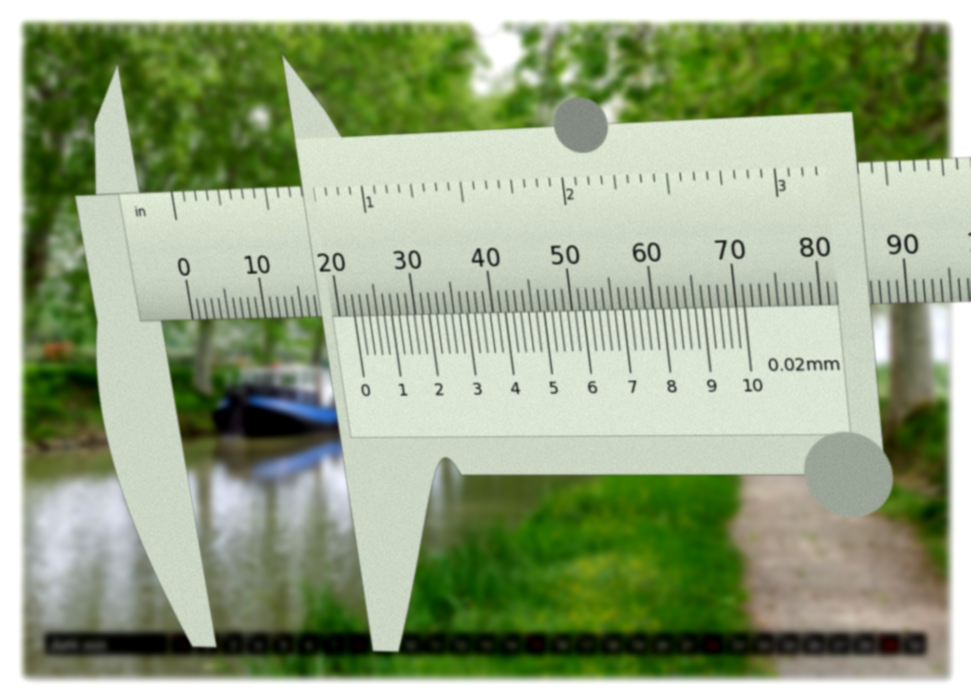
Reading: 22.0 mm
